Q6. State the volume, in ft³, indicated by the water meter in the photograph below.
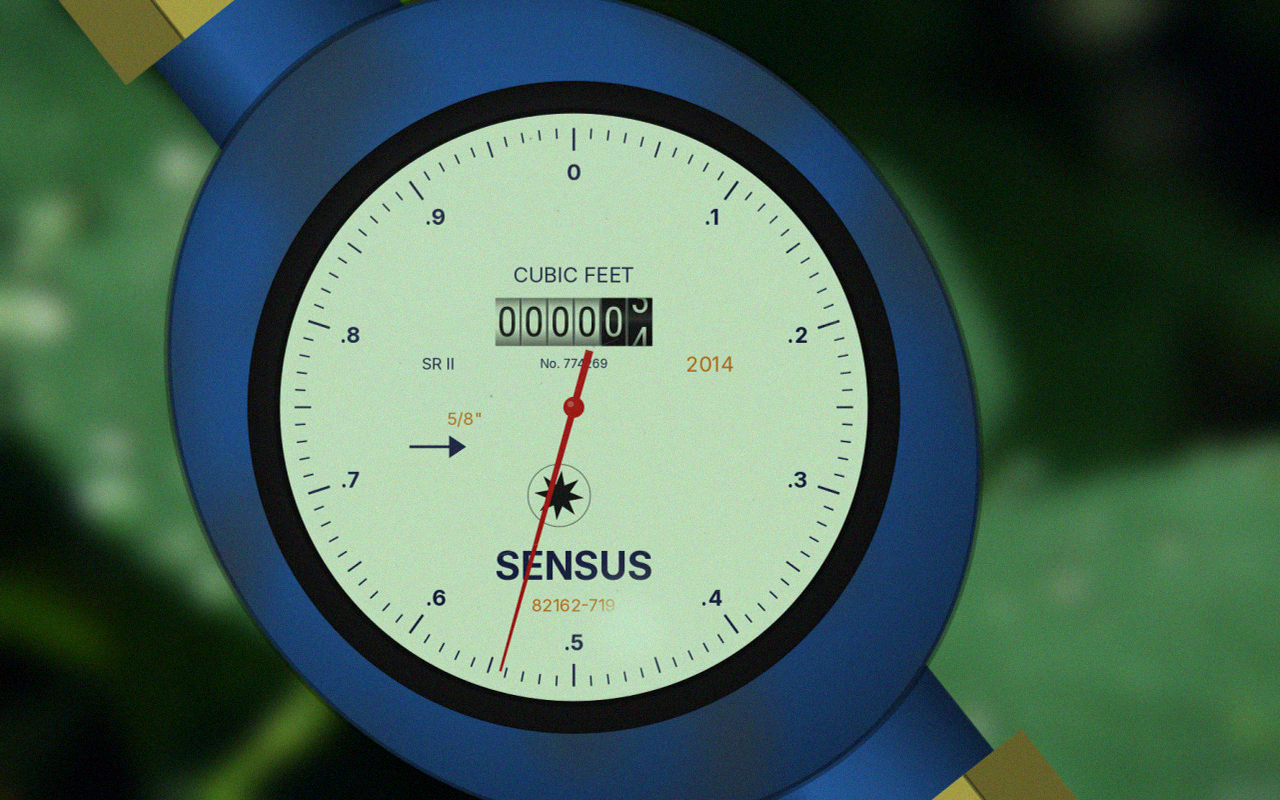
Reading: 3.54 ft³
